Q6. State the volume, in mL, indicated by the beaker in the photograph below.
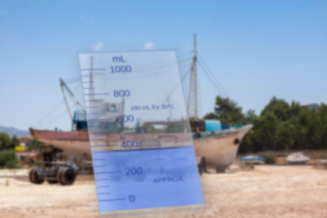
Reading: 350 mL
